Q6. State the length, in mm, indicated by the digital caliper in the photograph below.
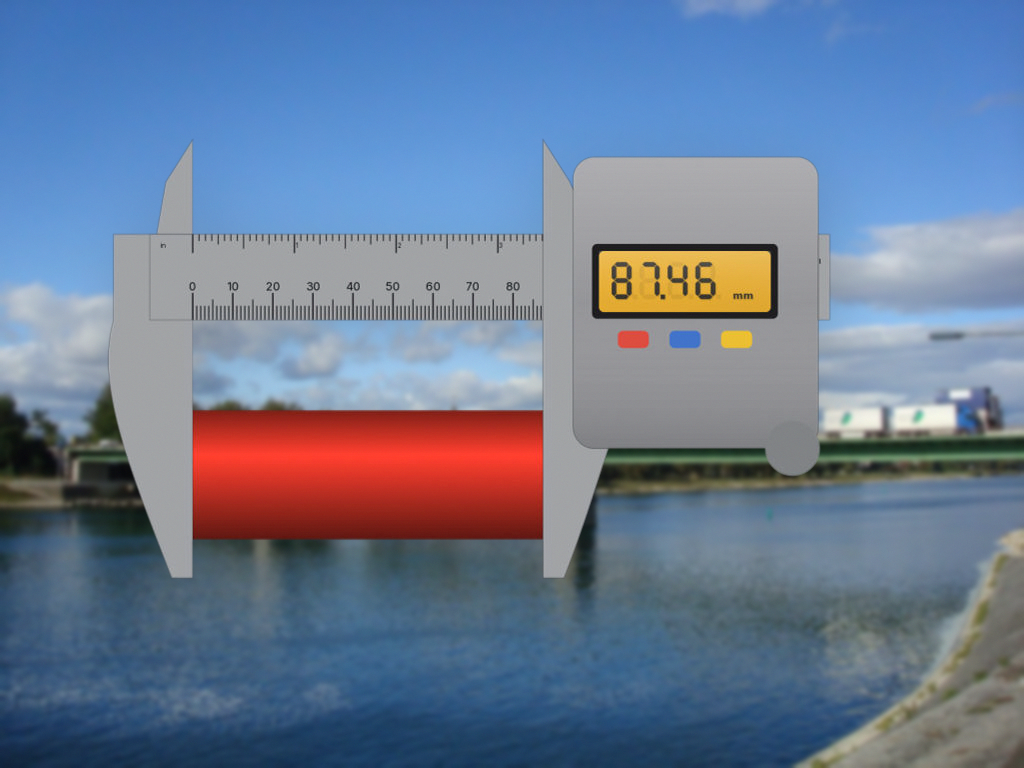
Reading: 87.46 mm
